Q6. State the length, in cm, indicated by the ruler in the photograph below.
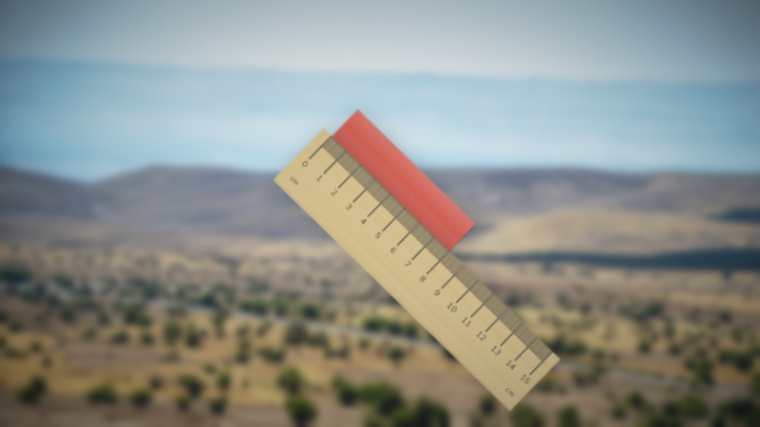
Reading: 8 cm
